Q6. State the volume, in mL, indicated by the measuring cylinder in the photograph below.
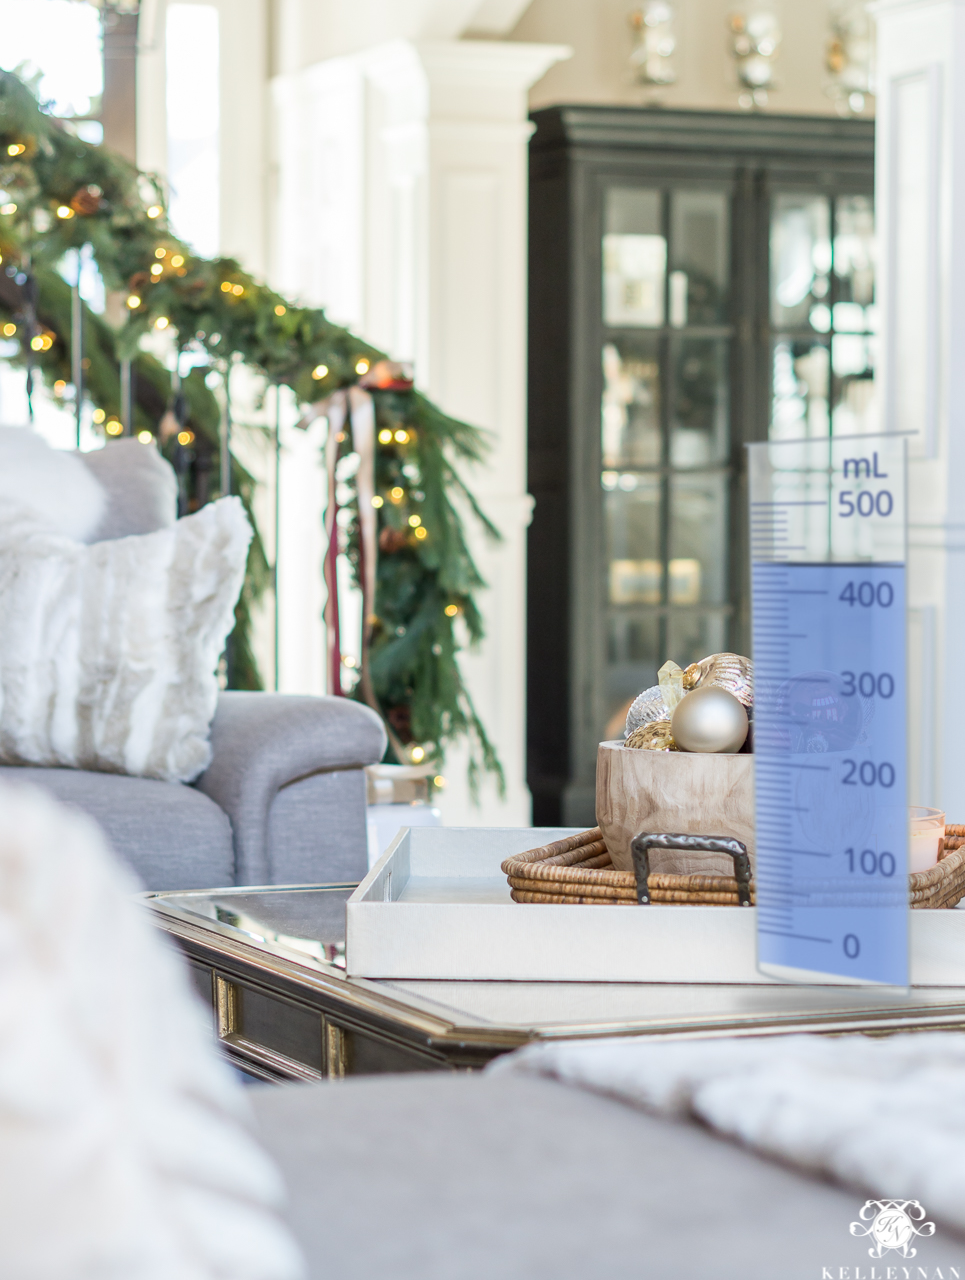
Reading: 430 mL
